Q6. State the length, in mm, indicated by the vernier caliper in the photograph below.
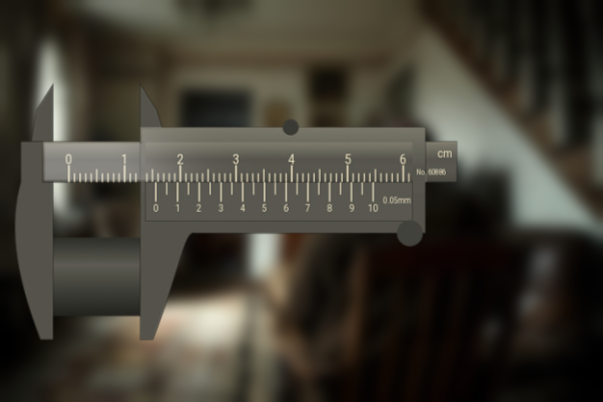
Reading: 15.6 mm
